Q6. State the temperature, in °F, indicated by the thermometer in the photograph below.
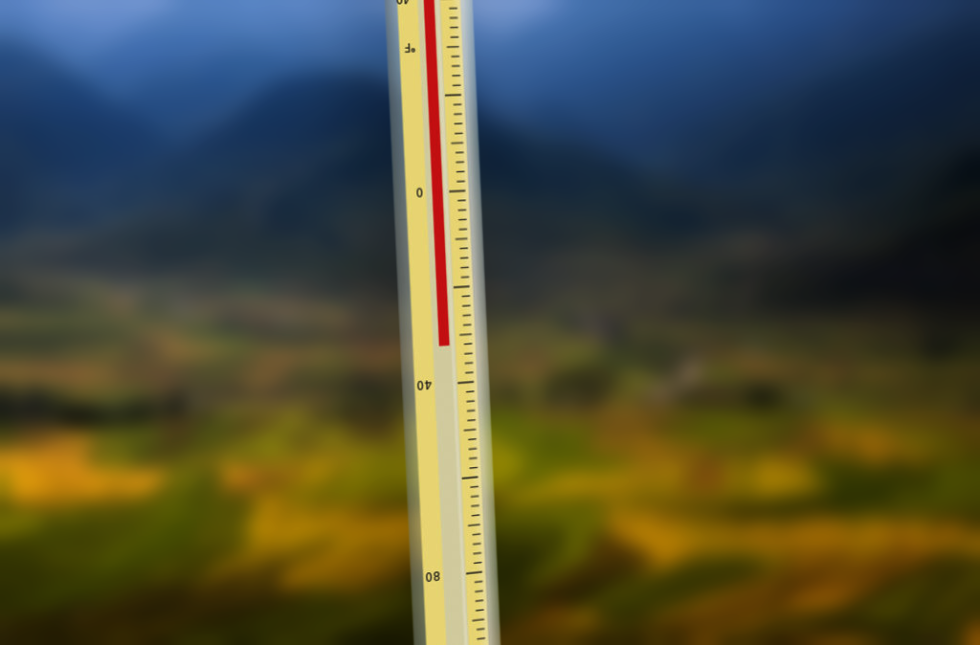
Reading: 32 °F
